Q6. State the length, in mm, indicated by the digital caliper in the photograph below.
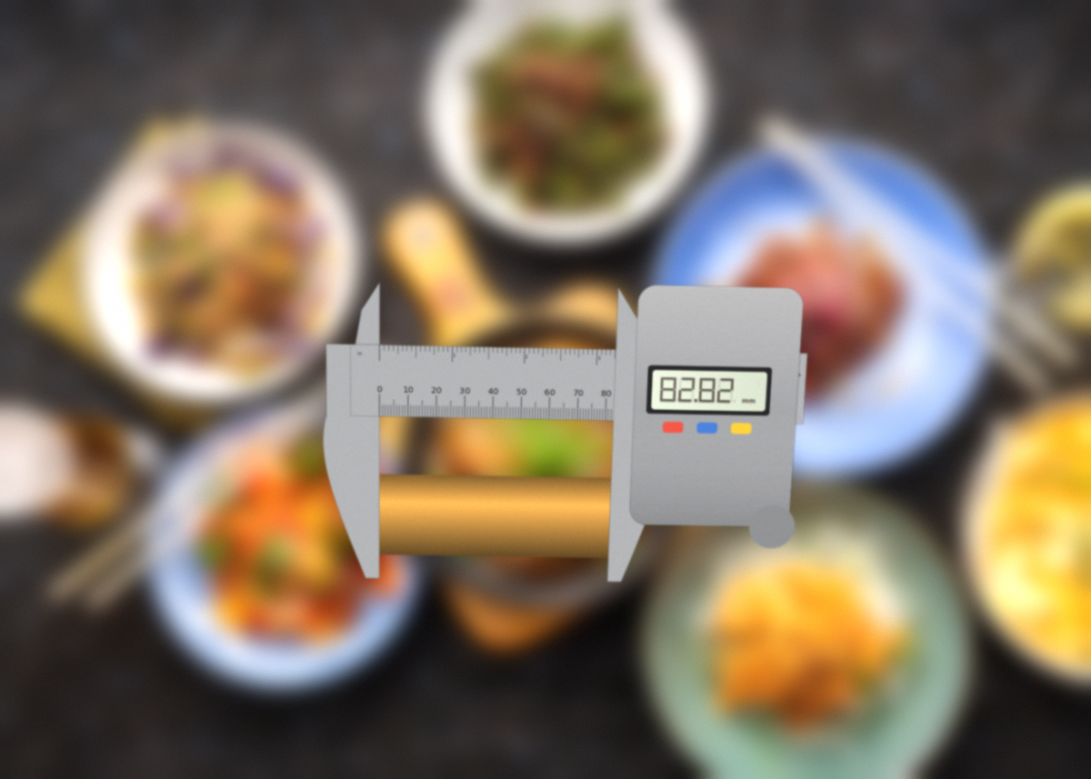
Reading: 82.82 mm
